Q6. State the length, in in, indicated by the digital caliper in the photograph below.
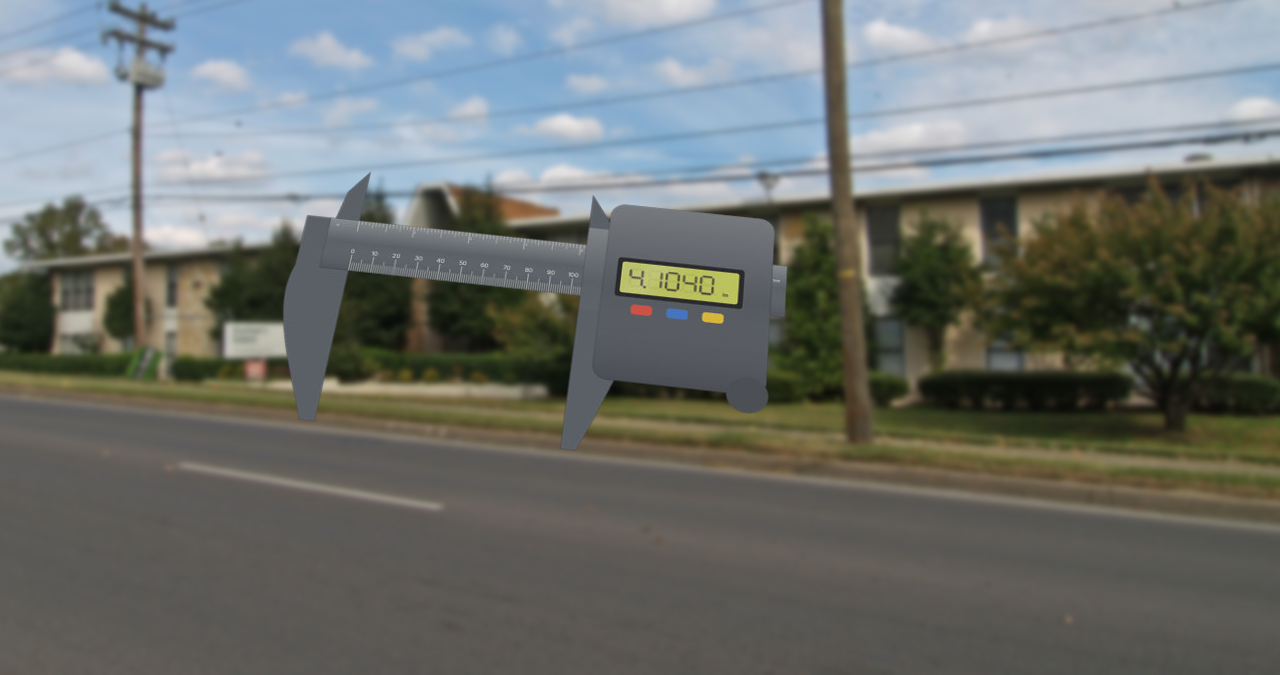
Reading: 4.1040 in
